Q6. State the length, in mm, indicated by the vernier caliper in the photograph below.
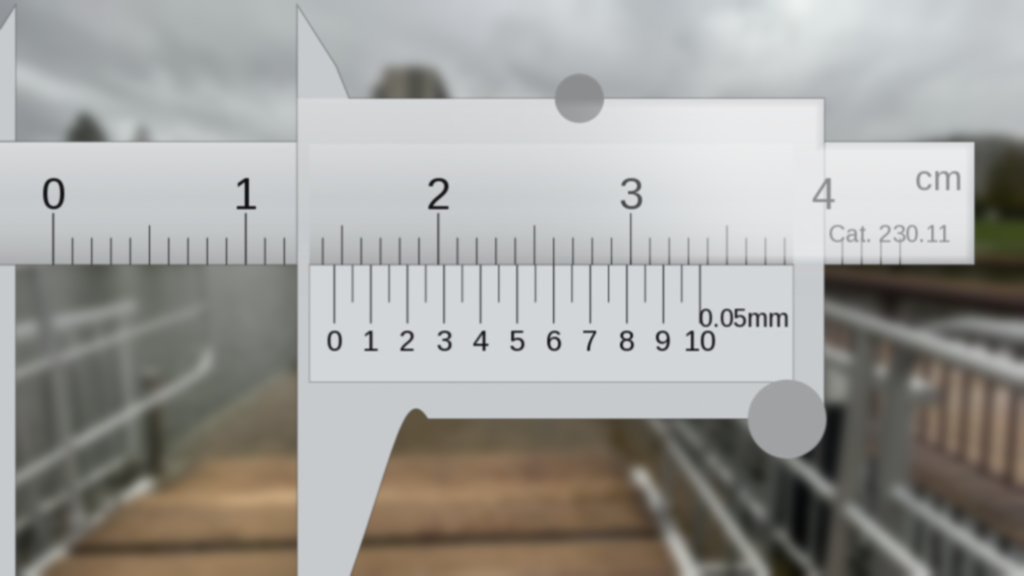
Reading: 14.6 mm
